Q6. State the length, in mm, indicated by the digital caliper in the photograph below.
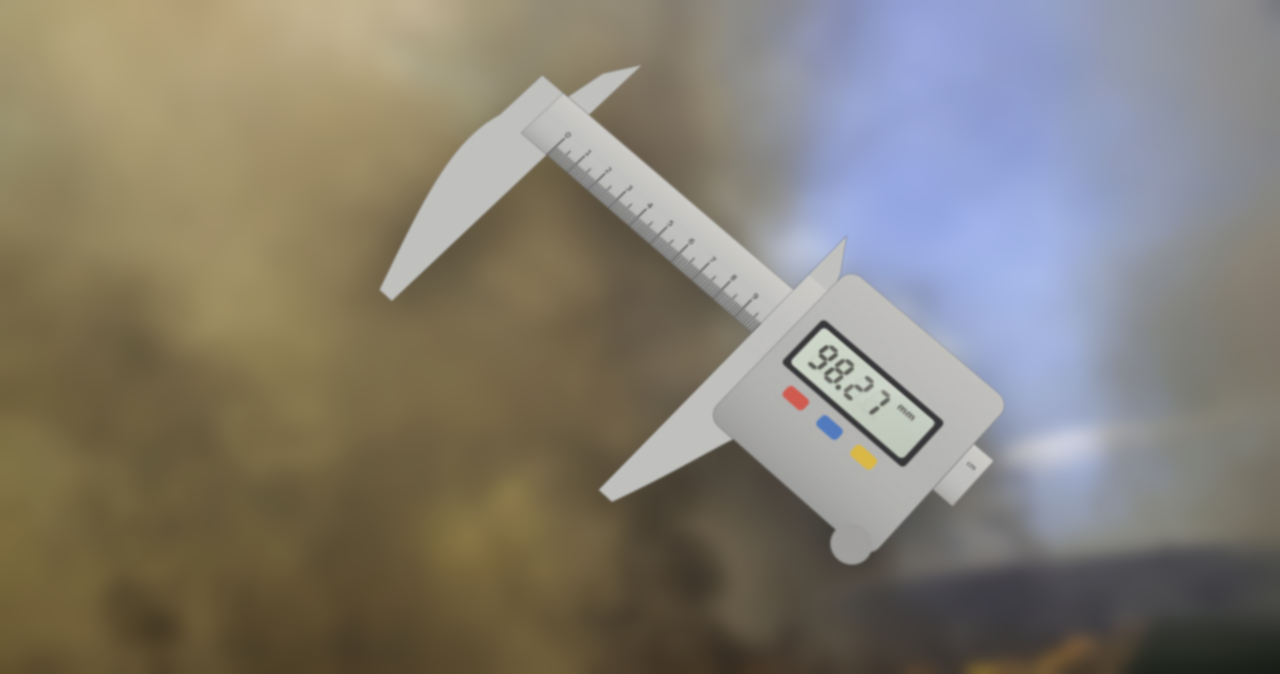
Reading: 98.27 mm
